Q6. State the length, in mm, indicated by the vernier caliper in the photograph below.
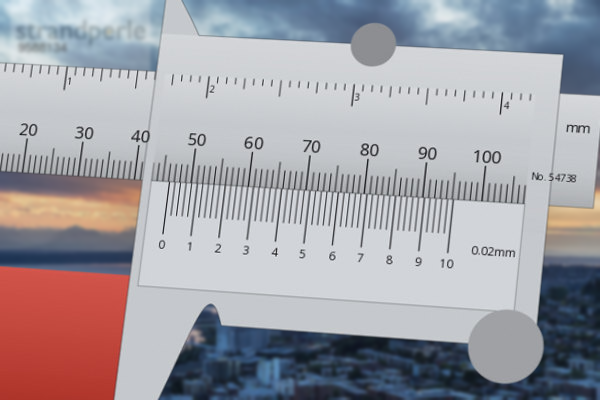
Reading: 46.2 mm
